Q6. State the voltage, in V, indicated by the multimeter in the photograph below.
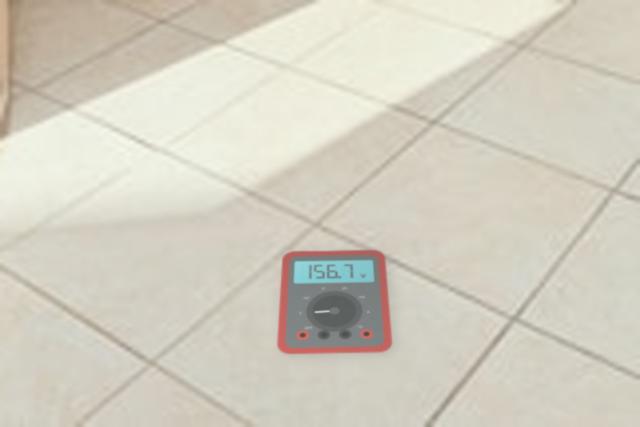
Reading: 156.7 V
